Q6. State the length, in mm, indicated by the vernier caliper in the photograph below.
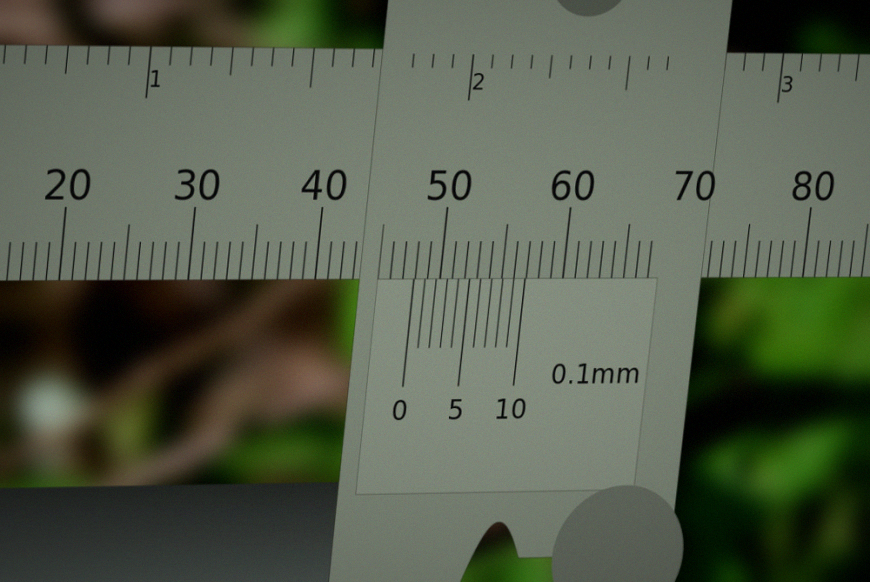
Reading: 47.9 mm
